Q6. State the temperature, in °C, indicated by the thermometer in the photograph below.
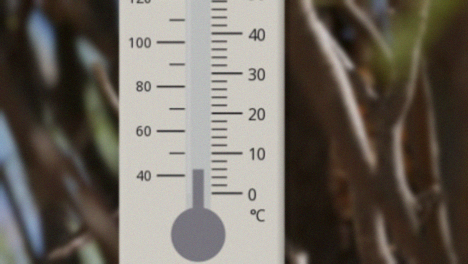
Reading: 6 °C
